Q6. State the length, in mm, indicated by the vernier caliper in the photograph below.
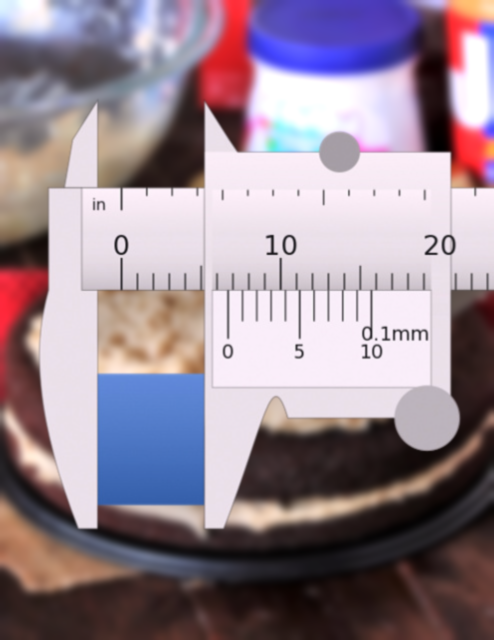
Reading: 6.7 mm
